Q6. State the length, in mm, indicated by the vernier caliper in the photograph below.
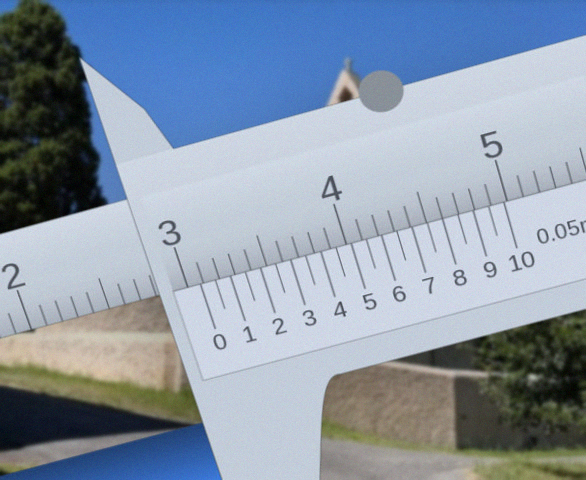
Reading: 30.8 mm
